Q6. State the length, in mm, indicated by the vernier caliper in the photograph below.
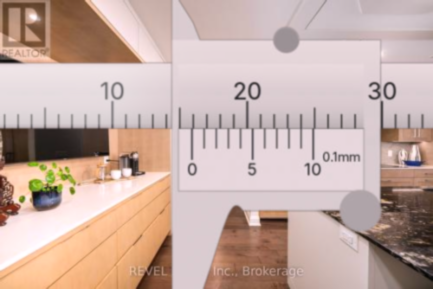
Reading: 15.9 mm
